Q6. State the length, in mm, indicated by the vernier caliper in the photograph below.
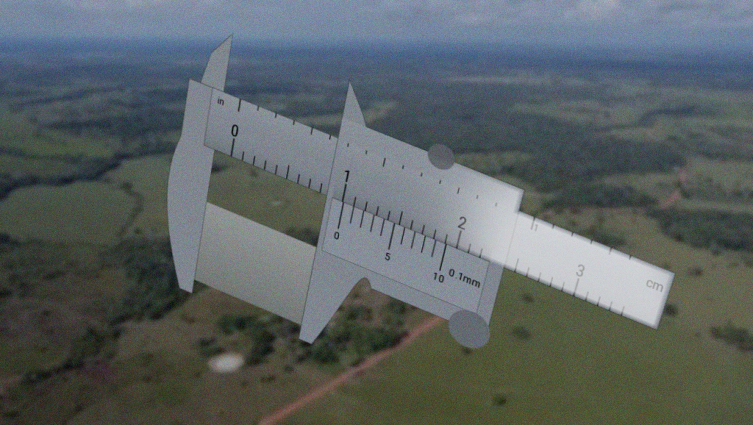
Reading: 10.1 mm
